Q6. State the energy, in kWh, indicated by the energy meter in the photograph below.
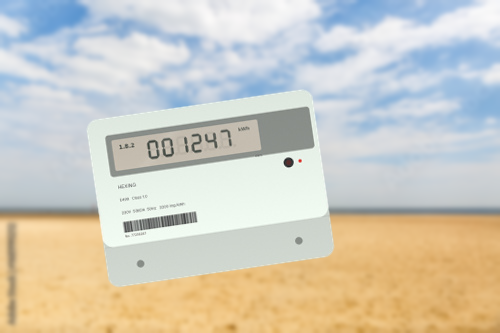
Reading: 1247 kWh
